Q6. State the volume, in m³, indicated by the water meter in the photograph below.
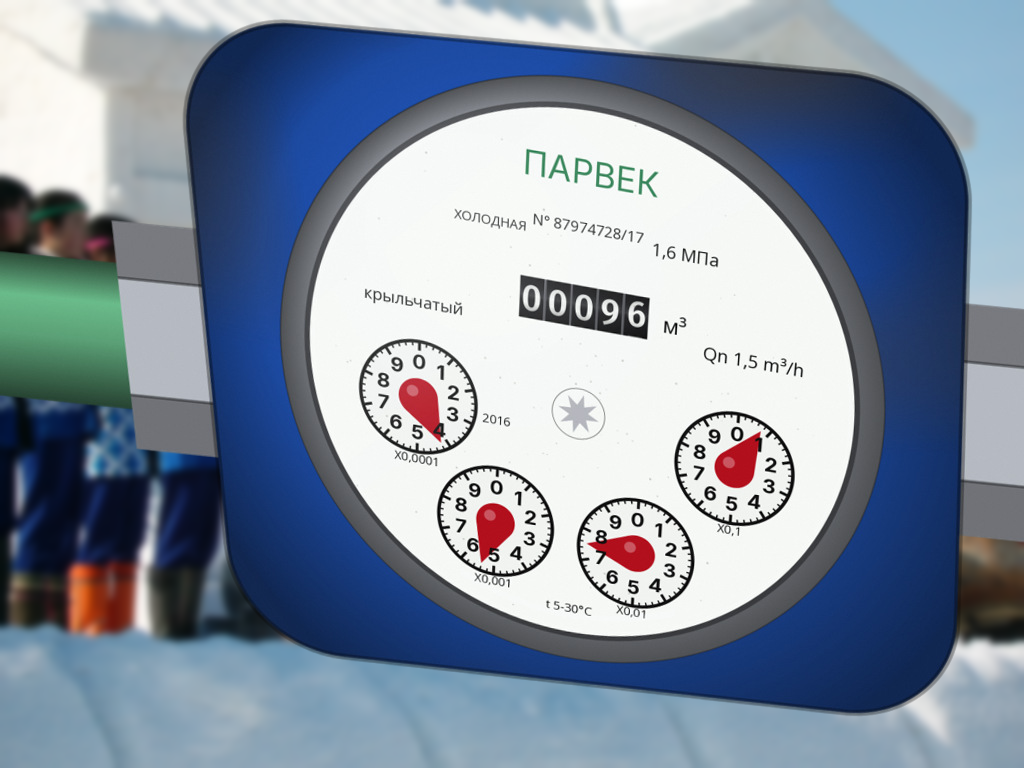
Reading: 96.0754 m³
